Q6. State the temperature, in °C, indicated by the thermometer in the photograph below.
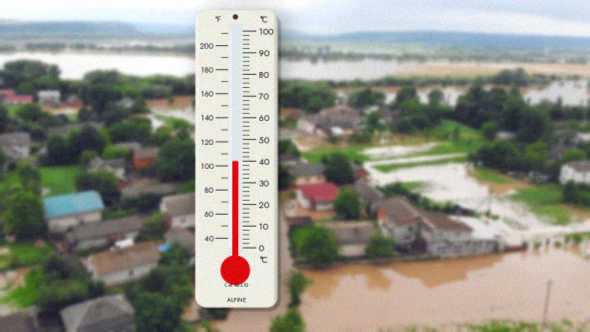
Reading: 40 °C
